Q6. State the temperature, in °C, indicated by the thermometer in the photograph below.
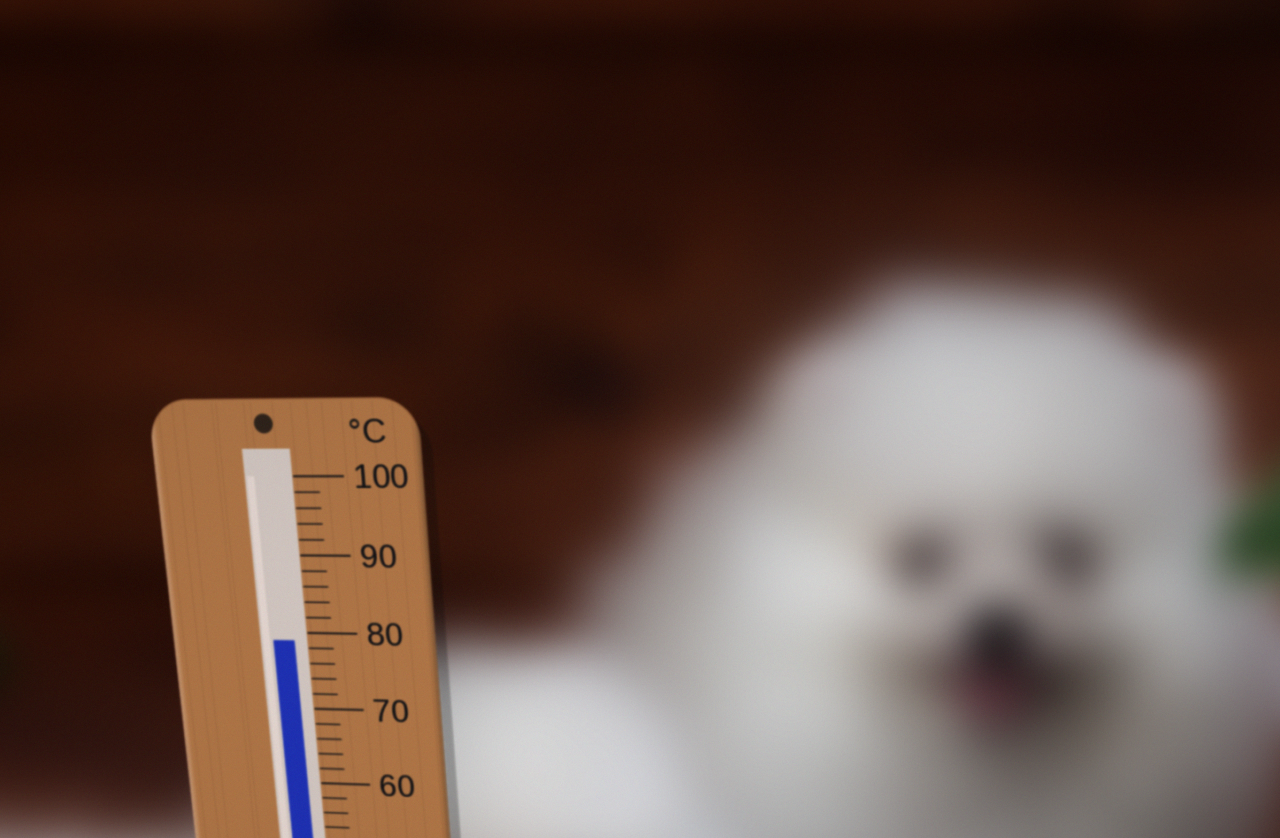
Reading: 79 °C
